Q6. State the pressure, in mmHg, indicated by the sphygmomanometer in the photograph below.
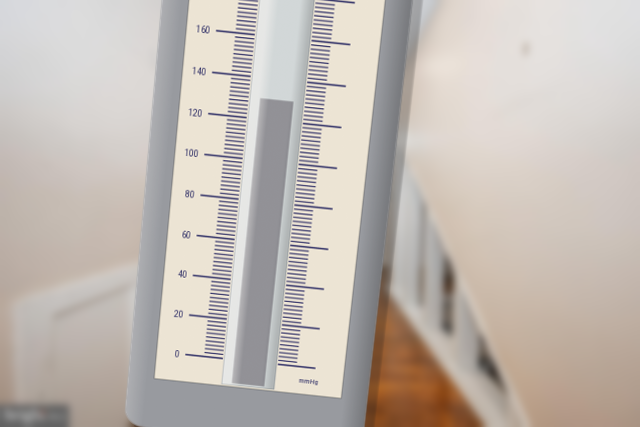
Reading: 130 mmHg
